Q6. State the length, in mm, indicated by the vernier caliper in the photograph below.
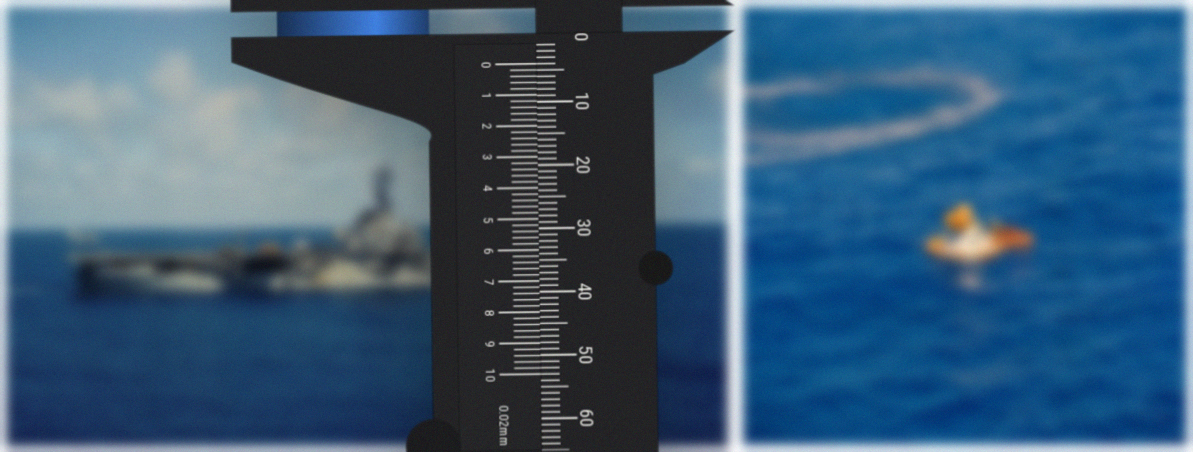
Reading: 4.0 mm
